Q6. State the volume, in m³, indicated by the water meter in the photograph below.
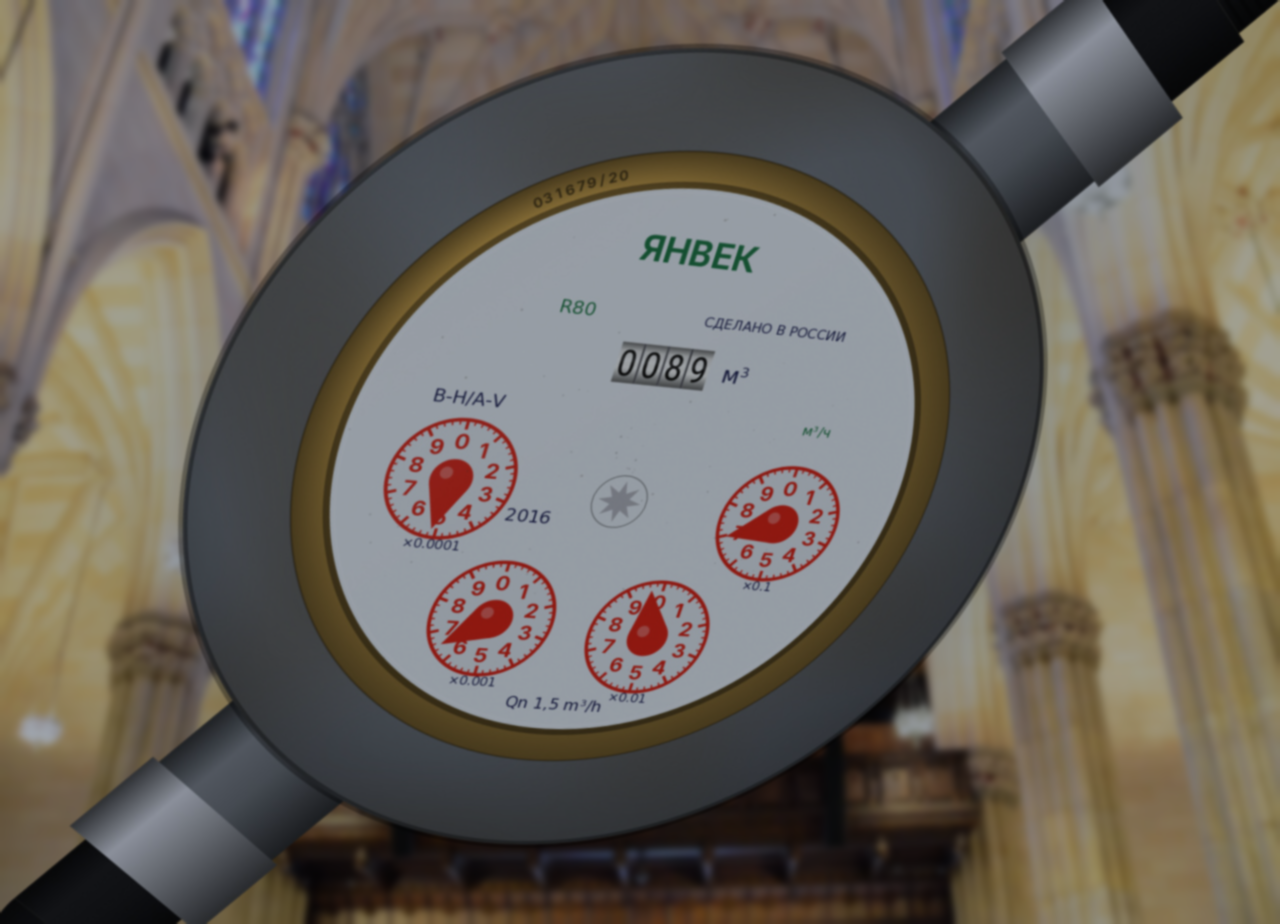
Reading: 89.6965 m³
